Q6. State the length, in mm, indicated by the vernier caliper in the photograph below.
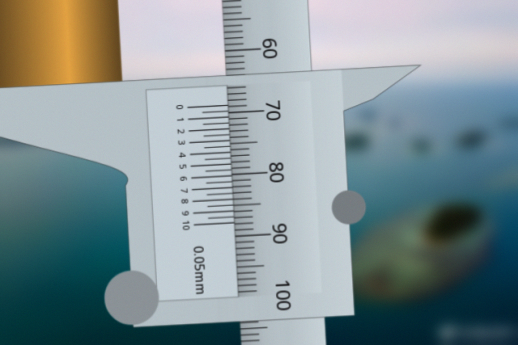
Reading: 68.8 mm
